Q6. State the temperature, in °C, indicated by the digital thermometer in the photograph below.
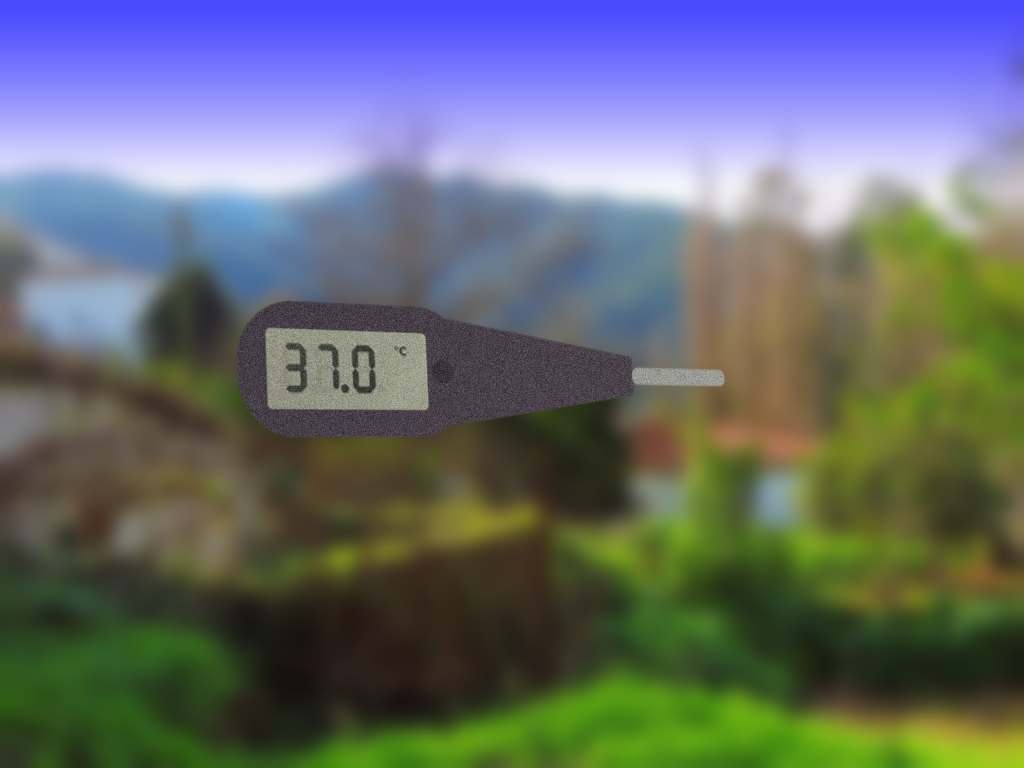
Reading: 37.0 °C
